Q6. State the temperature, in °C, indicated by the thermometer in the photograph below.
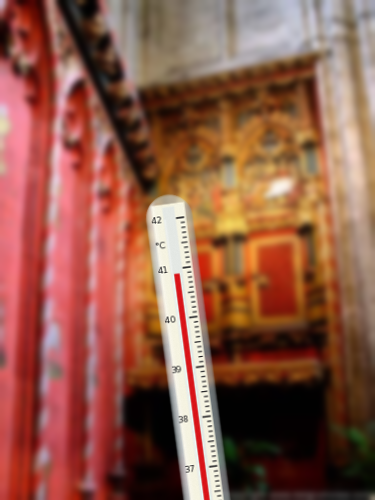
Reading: 40.9 °C
